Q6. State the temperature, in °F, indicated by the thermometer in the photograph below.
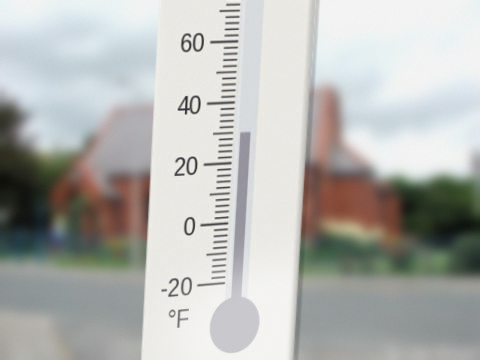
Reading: 30 °F
